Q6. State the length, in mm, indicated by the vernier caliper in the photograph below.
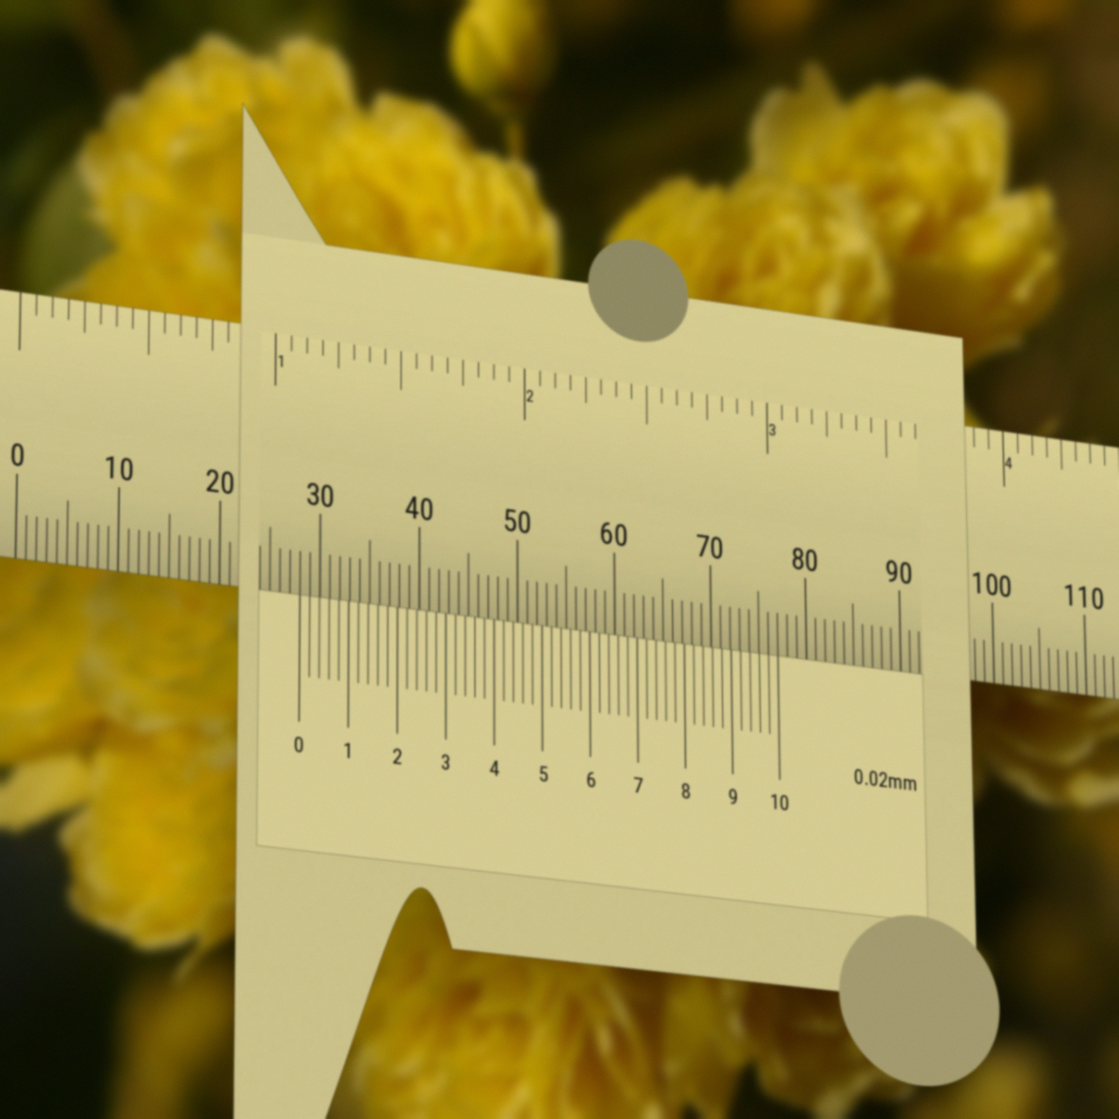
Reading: 28.0 mm
